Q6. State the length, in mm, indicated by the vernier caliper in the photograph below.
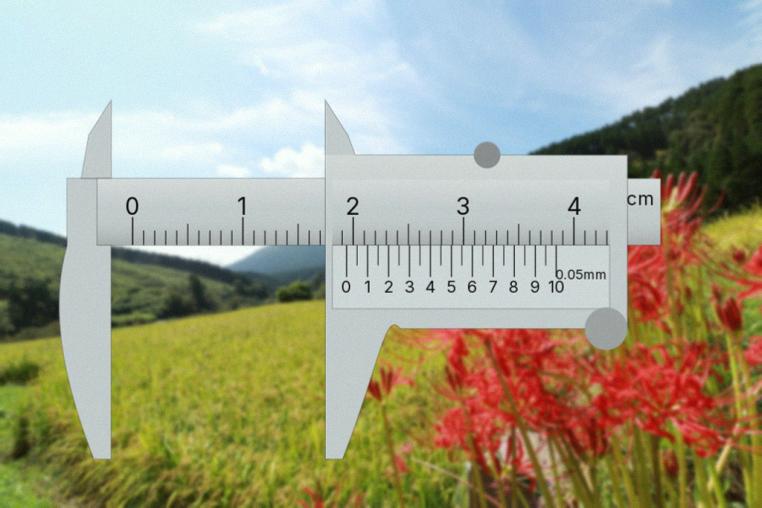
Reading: 19.4 mm
